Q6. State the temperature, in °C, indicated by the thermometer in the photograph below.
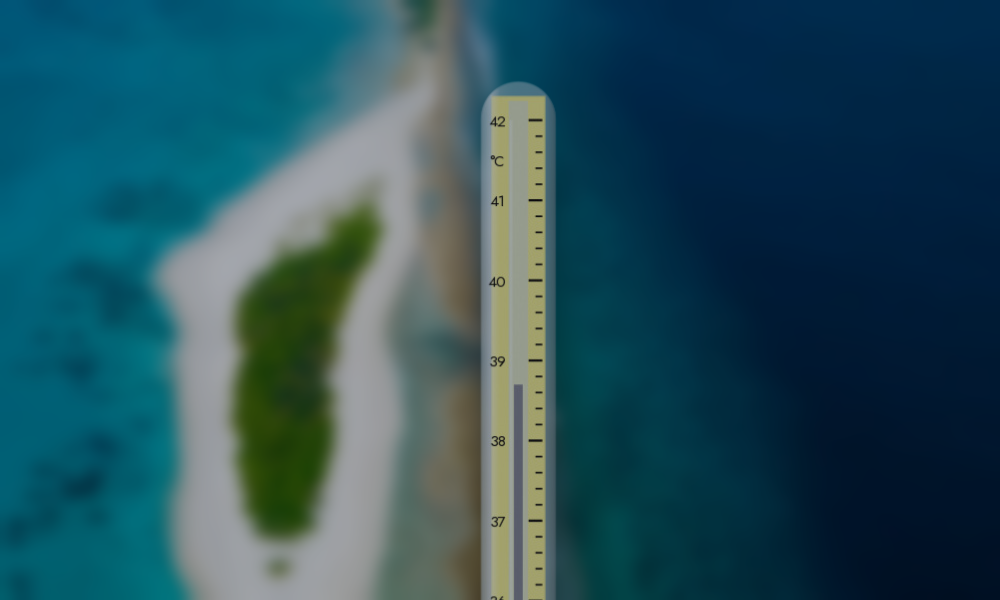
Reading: 38.7 °C
